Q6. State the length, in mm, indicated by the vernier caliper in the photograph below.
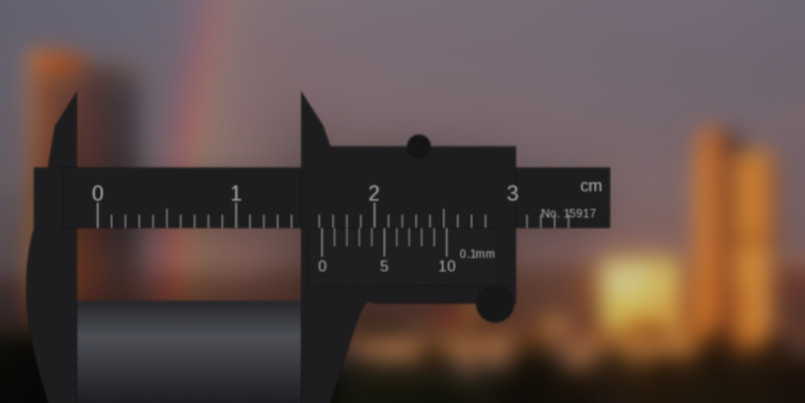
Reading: 16.2 mm
